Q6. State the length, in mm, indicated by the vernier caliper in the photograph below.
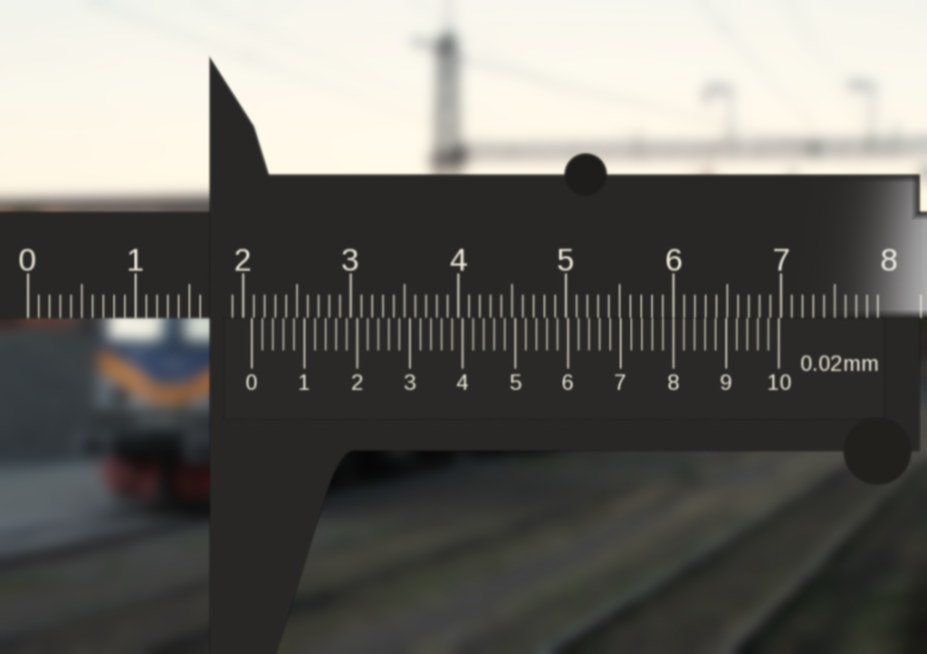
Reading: 20.8 mm
